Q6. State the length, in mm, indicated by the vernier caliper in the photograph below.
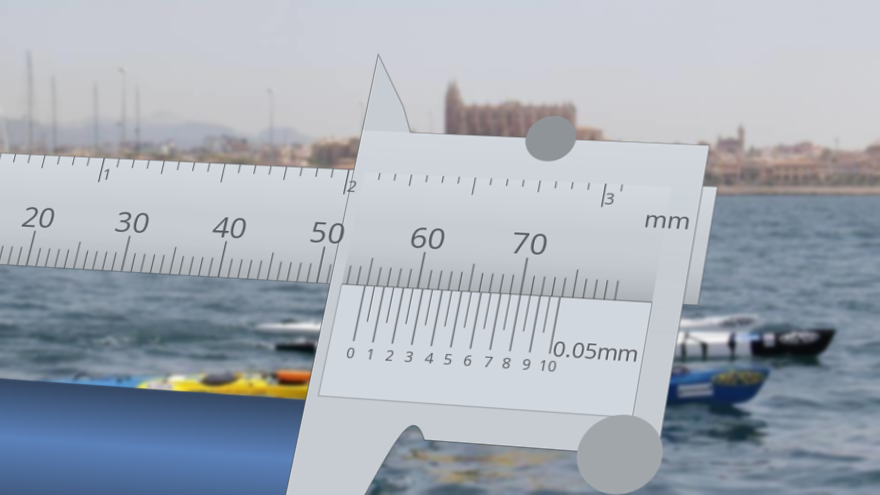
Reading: 54.8 mm
